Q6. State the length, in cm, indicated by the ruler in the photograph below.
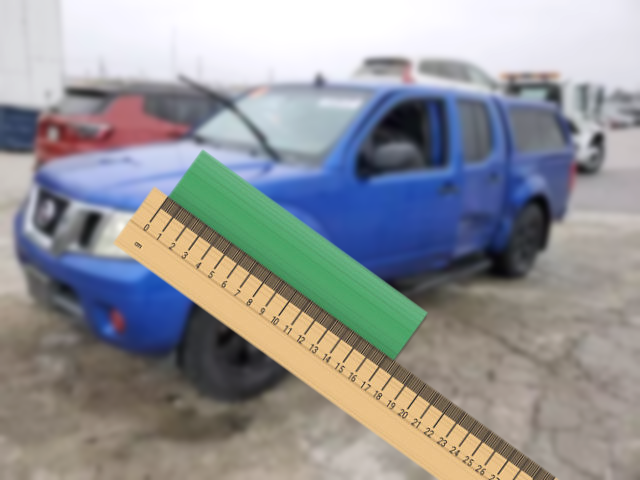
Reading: 17.5 cm
